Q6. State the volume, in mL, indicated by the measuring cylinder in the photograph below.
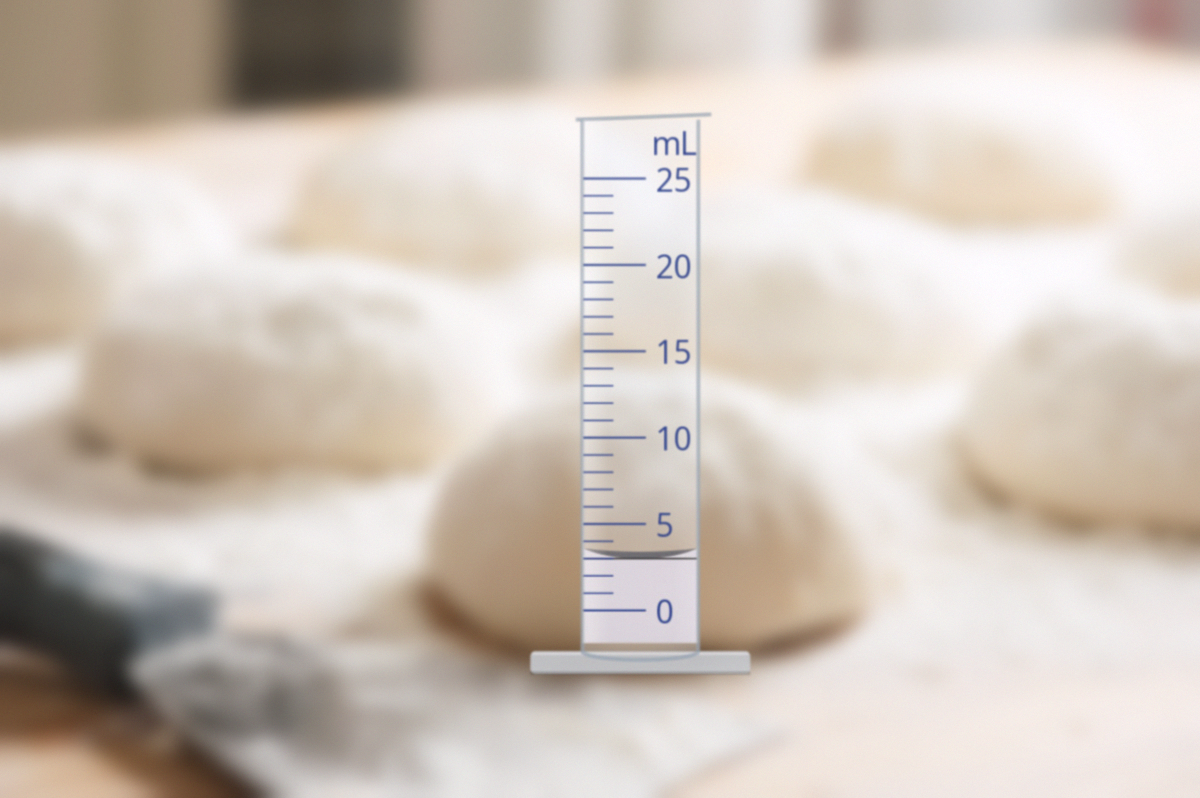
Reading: 3 mL
